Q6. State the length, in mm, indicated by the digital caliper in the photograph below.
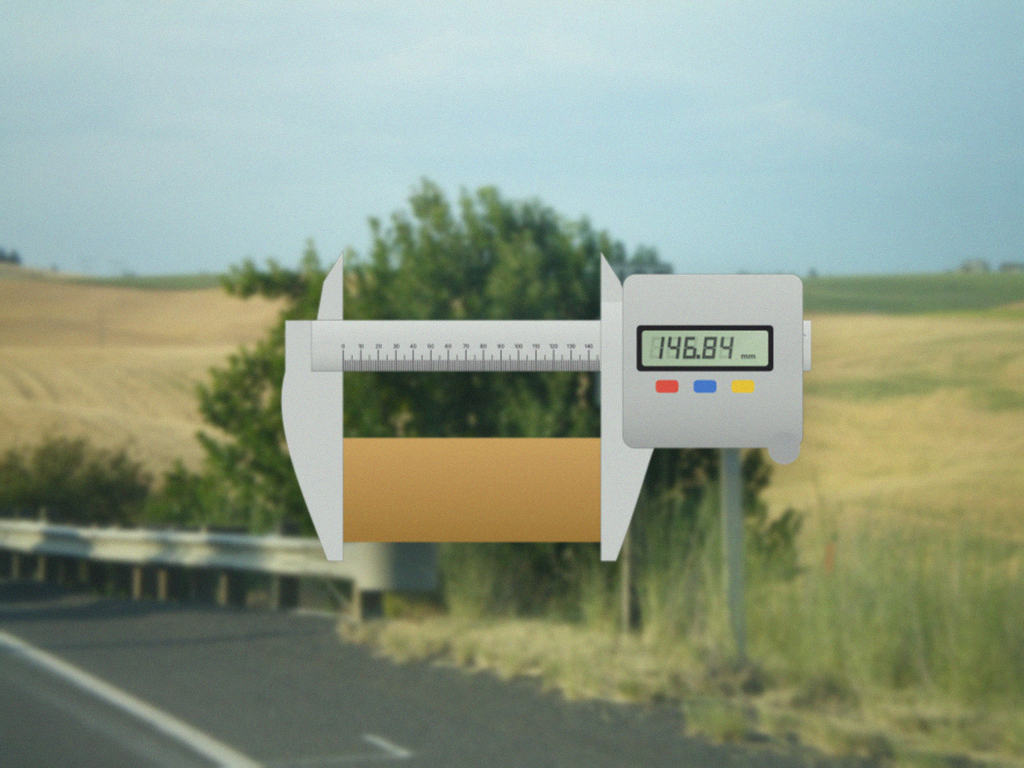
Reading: 146.84 mm
